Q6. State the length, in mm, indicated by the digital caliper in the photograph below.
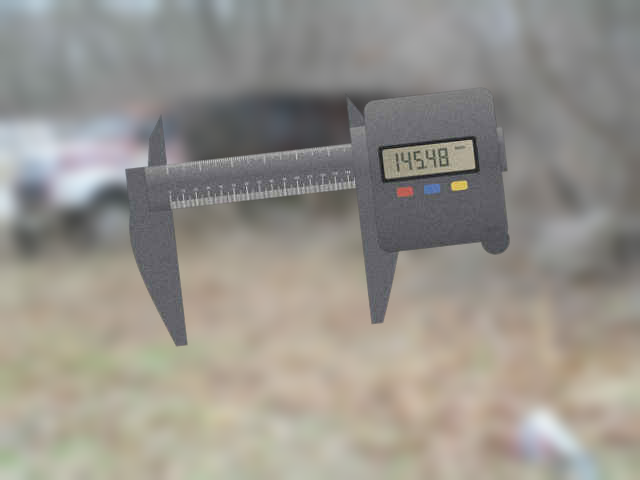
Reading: 145.48 mm
